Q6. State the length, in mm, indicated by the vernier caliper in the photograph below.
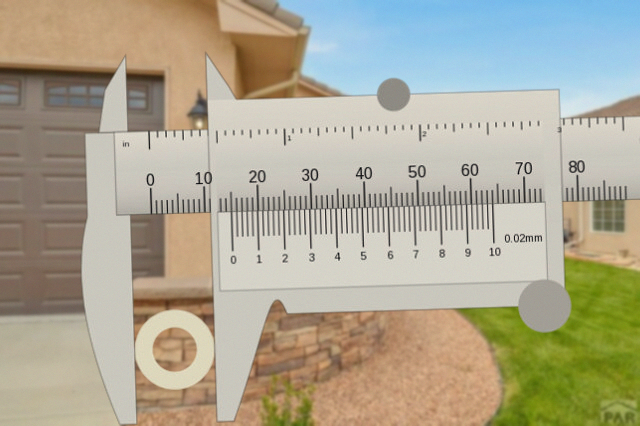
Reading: 15.0 mm
